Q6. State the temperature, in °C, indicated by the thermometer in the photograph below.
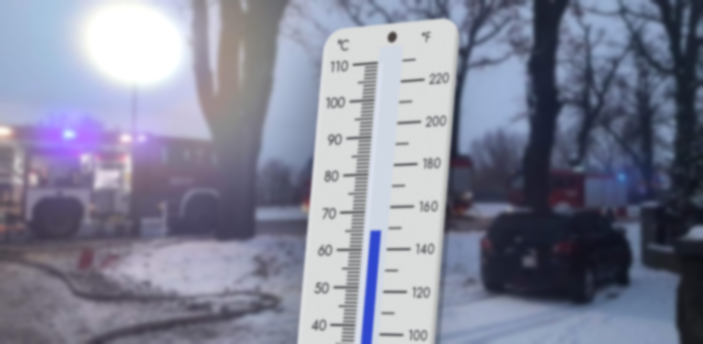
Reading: 65 °C
